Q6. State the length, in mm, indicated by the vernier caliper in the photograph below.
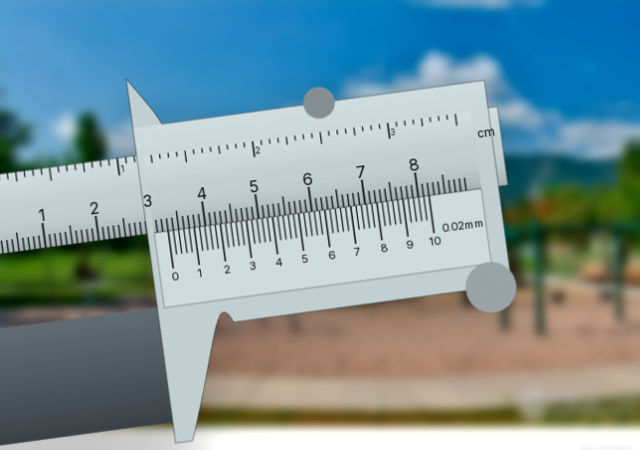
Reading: 33.0 mm
